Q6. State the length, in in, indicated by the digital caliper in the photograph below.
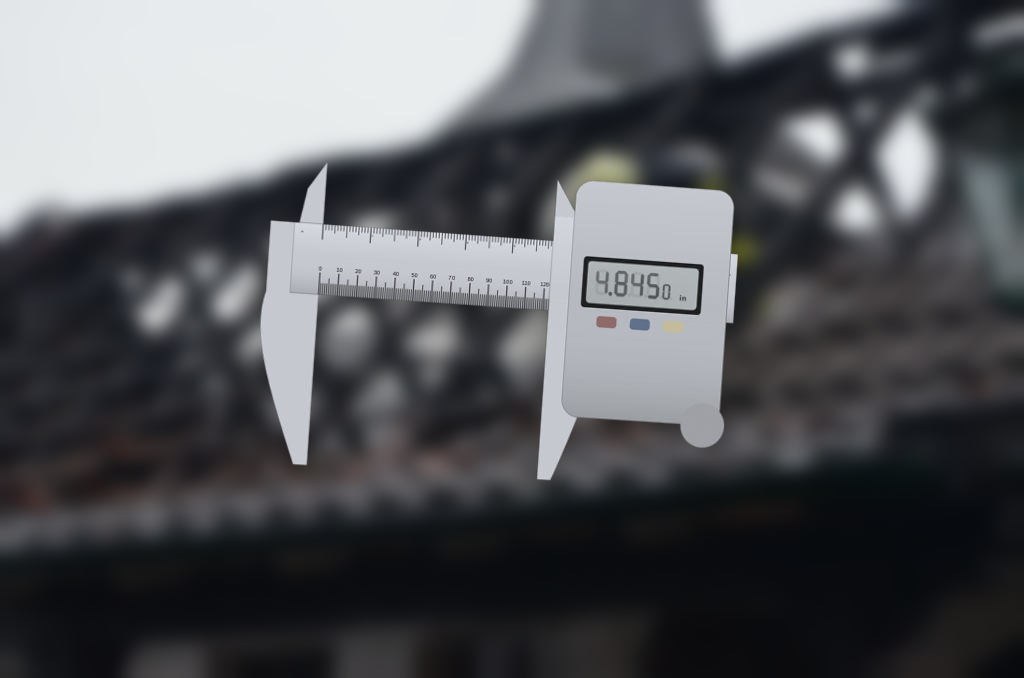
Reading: 4.8450 in
